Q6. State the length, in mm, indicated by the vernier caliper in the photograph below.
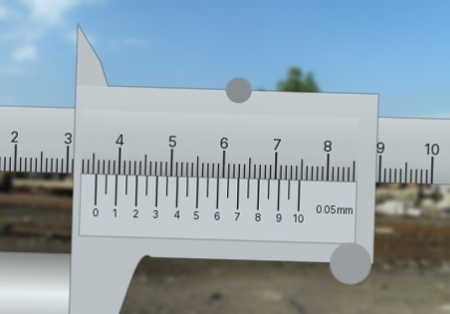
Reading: 35.6 mm
